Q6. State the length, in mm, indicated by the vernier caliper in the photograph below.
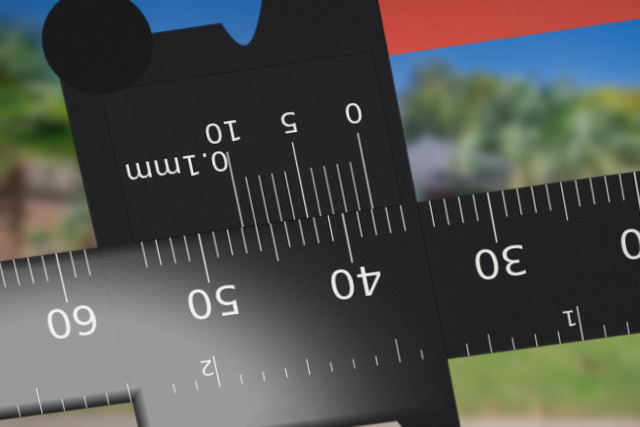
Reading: 37.9 mm
